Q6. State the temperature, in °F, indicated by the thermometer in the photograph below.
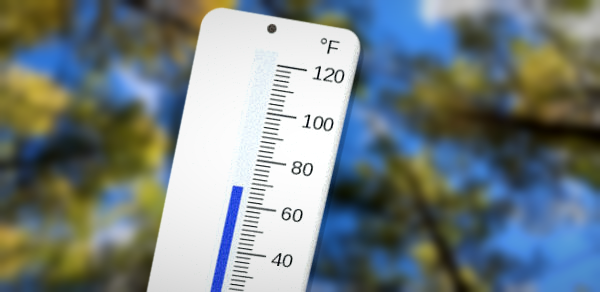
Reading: 68 °F
